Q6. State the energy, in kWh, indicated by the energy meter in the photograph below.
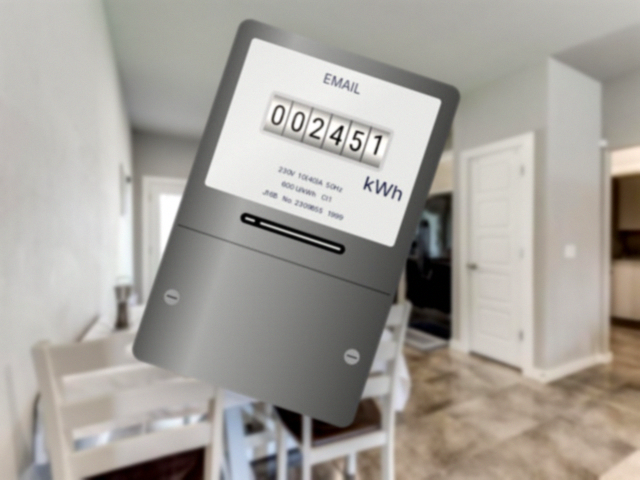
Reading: 2451 kWh
